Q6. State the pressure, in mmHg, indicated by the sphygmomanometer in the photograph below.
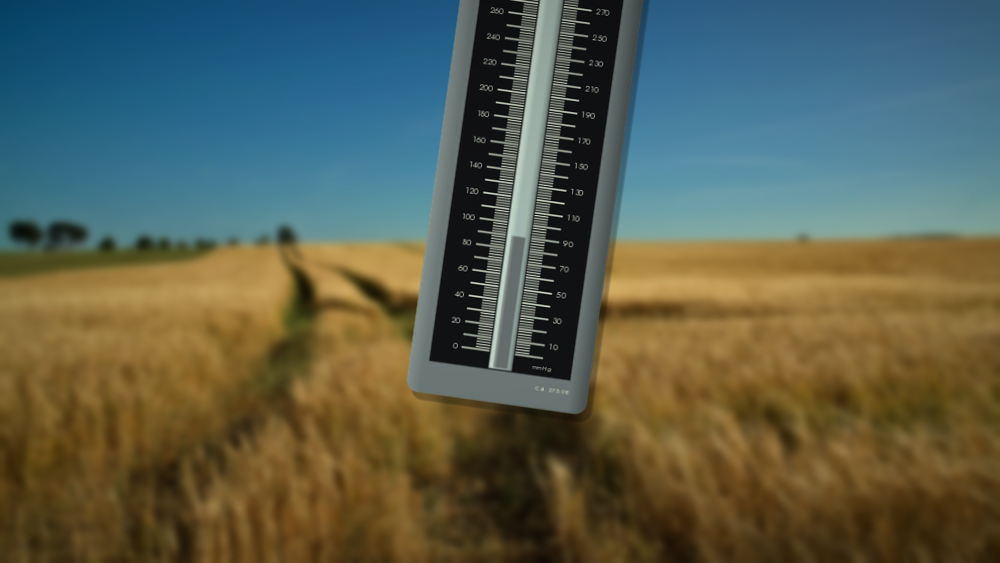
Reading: 90 mmHg
